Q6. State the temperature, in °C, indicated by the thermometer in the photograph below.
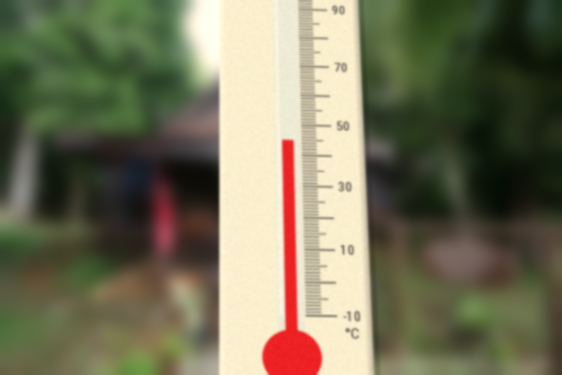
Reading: 45 °C
